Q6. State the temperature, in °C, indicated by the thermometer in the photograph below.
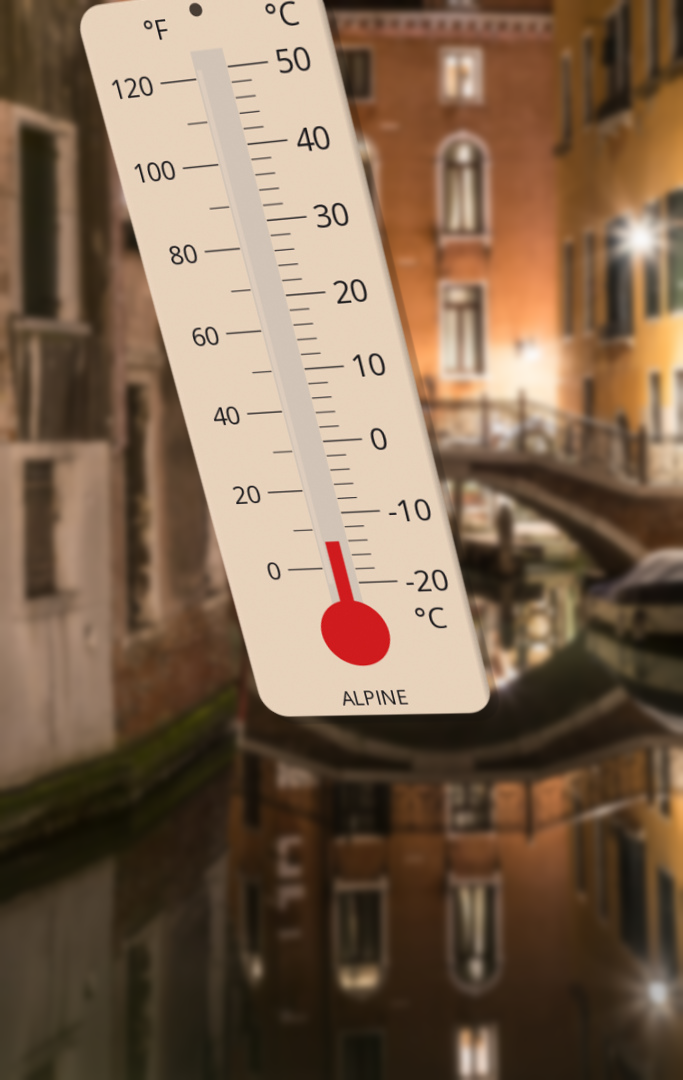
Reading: -14 °C
